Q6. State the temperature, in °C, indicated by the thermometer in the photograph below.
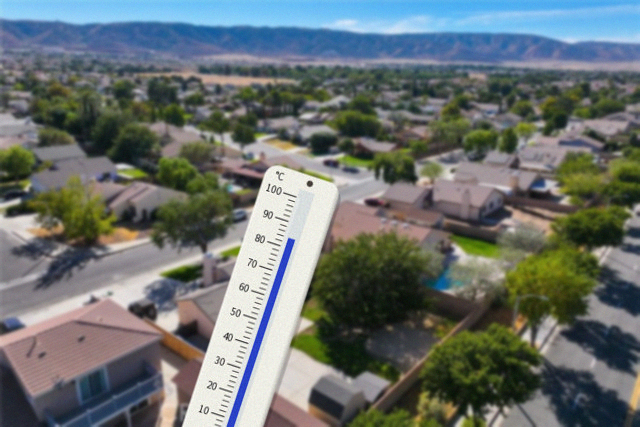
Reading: 84 °C
